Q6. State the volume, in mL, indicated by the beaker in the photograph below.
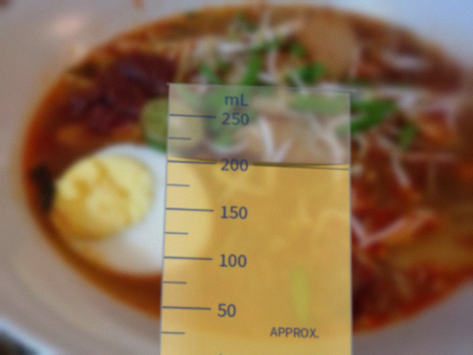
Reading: 200 mL
